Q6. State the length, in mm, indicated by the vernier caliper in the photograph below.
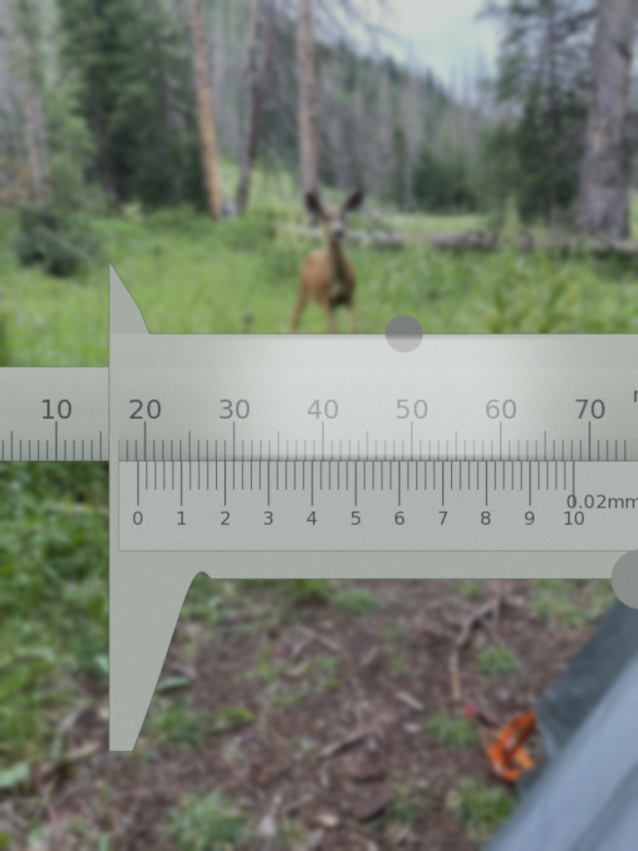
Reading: 19.2 mm
